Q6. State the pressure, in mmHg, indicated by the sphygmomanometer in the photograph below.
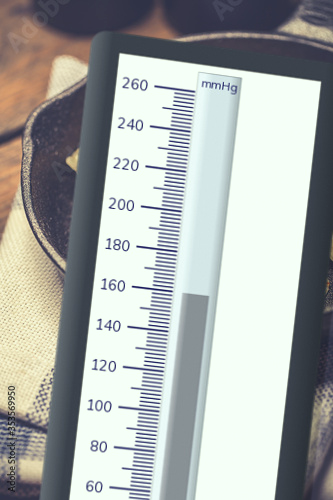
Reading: 160 mmHg
